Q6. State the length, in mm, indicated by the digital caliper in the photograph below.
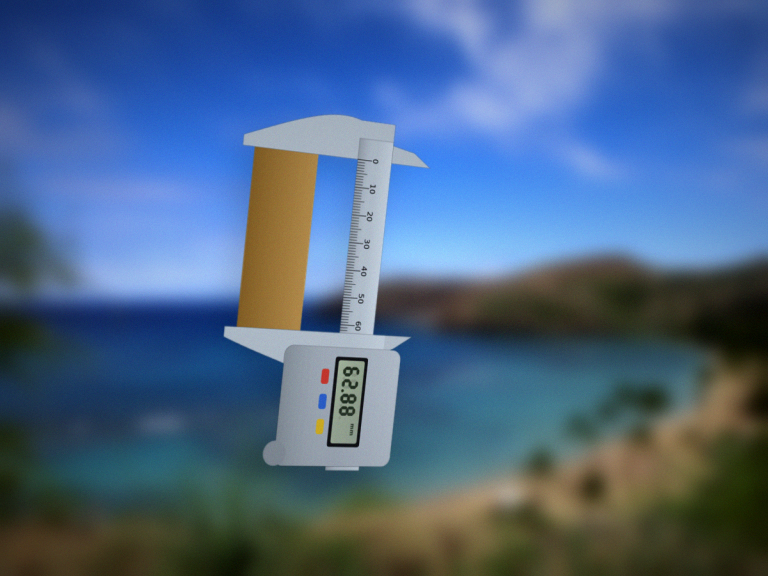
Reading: 62.88 mm
